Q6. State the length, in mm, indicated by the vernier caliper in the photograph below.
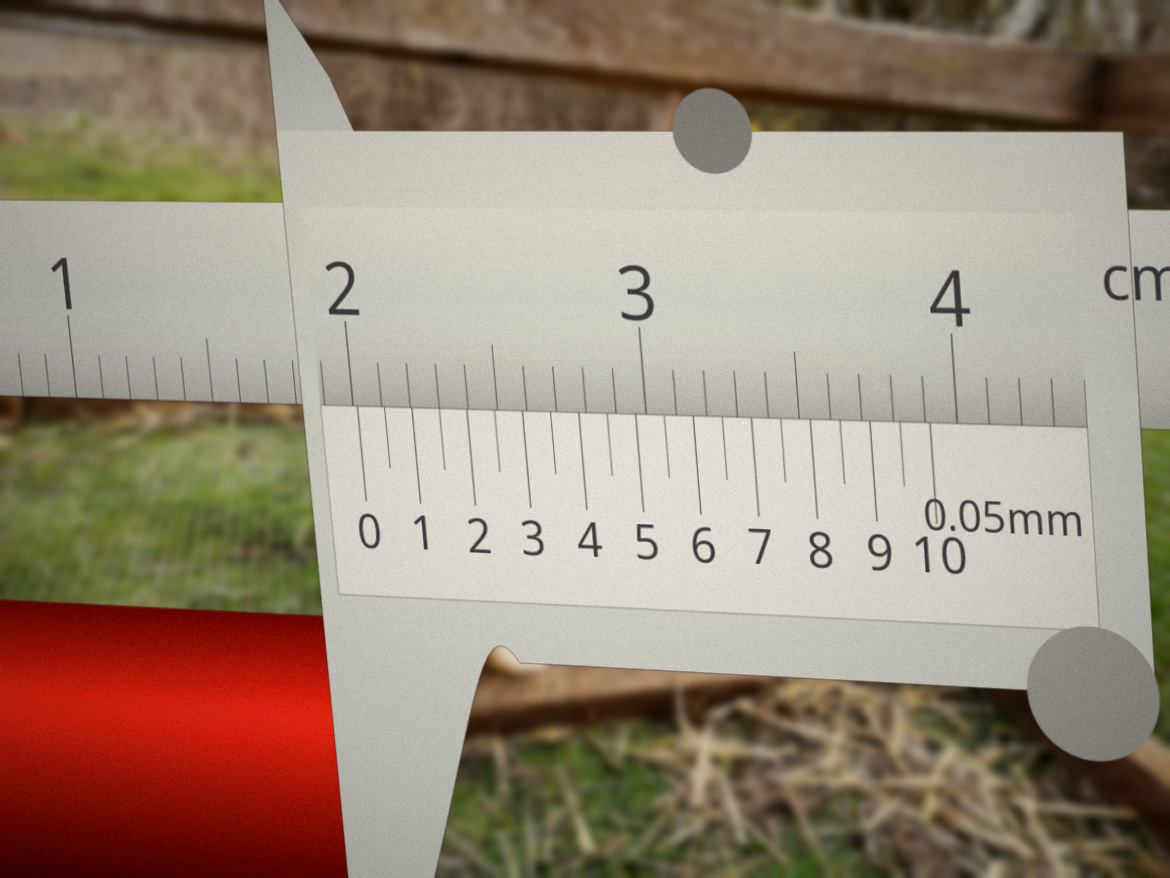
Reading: 20.15 mm
